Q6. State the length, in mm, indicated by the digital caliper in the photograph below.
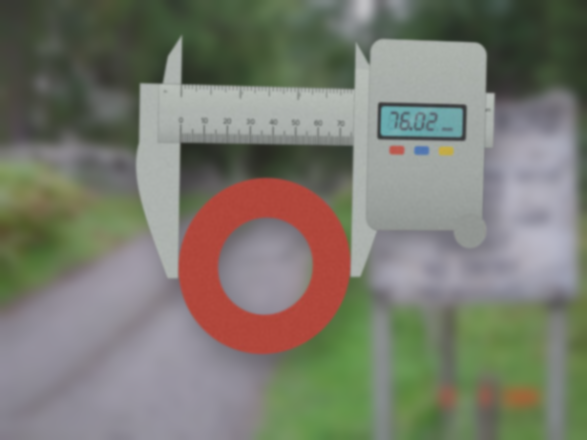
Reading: 76.02 mm
